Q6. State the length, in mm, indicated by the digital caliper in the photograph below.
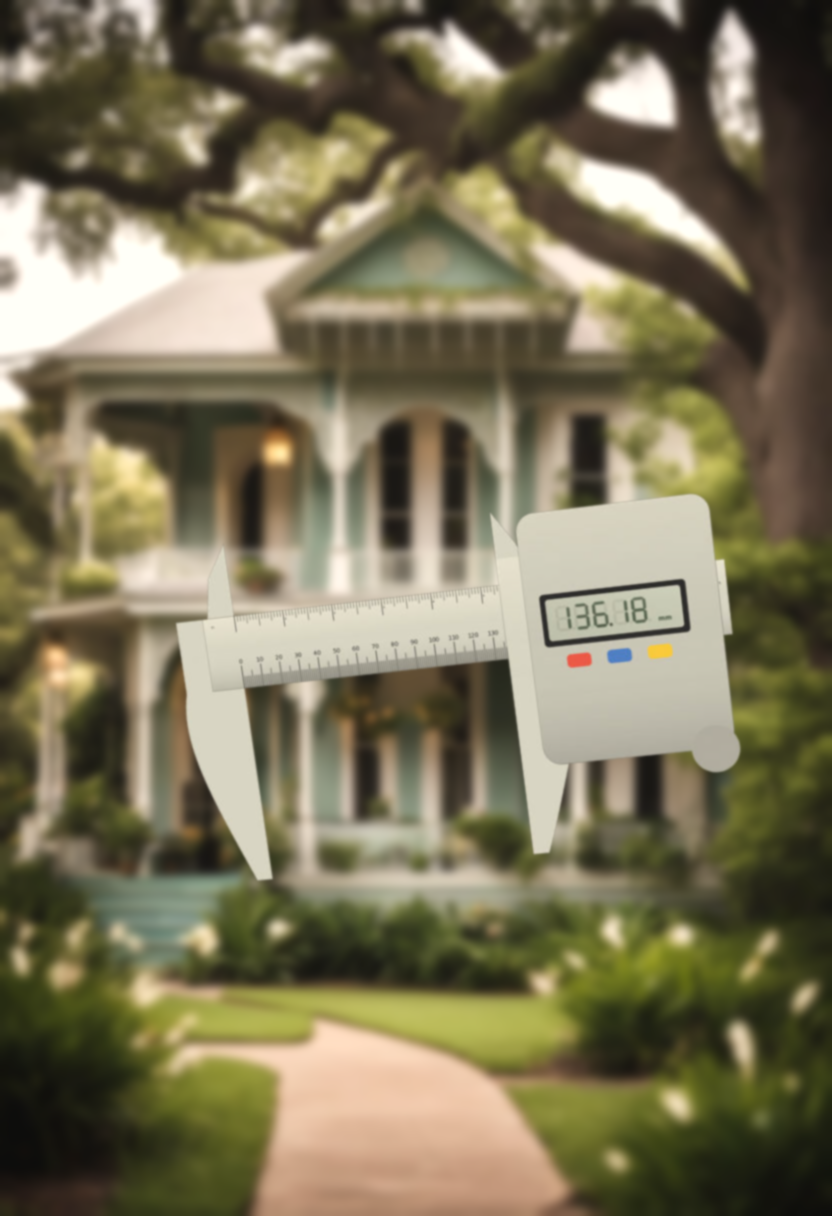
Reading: 136.18 mm
